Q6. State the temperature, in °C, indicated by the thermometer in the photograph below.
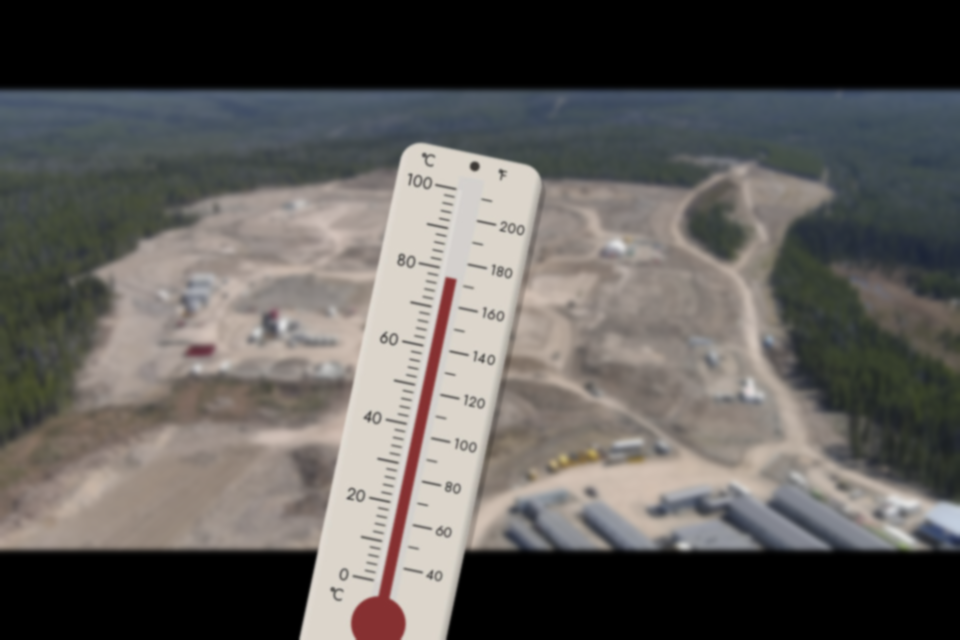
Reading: 78 °C
